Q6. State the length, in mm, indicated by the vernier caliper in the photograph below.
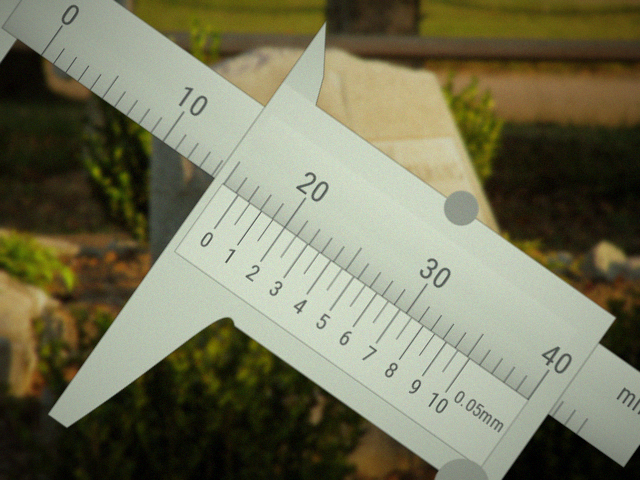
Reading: 16.2 mm
